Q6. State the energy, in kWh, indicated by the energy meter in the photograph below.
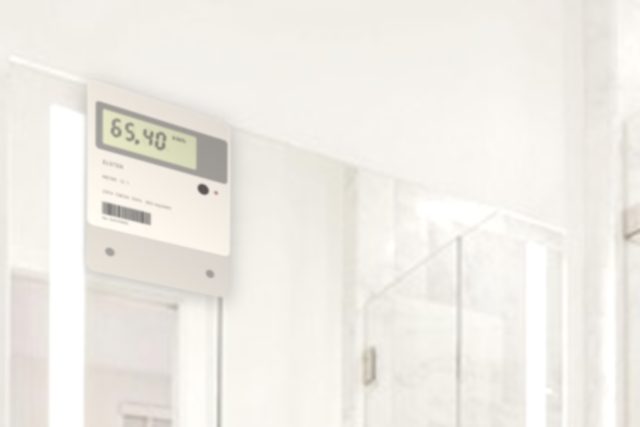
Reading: 65.40 kWh
